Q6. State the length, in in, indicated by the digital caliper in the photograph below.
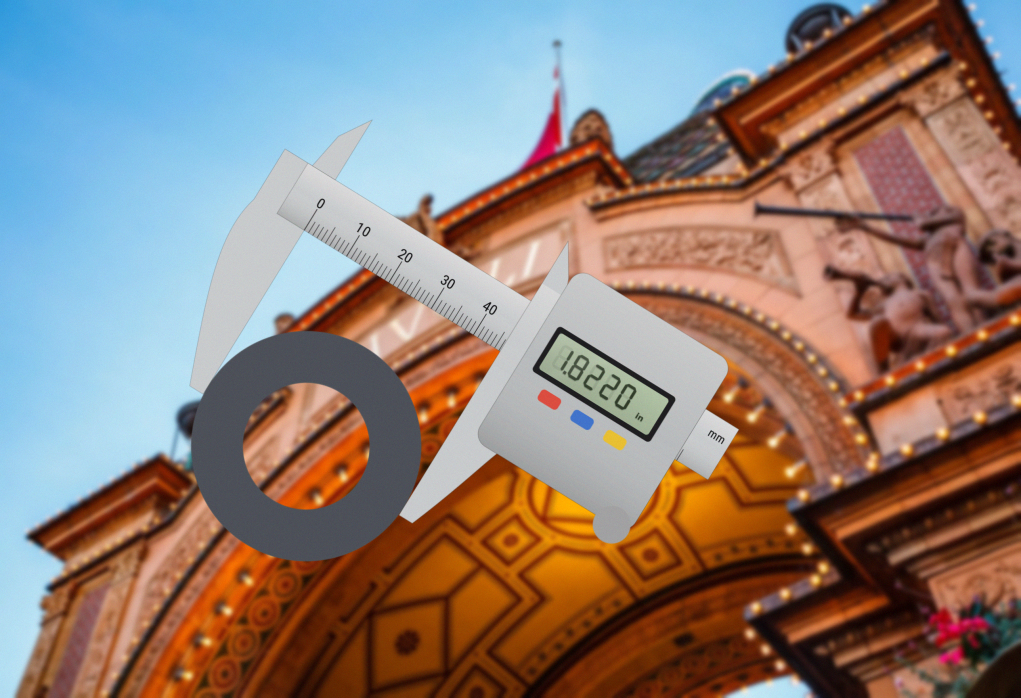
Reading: 1.8220 in
